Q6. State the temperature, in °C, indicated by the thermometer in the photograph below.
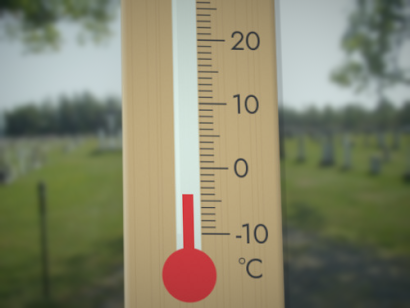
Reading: -4 °C
